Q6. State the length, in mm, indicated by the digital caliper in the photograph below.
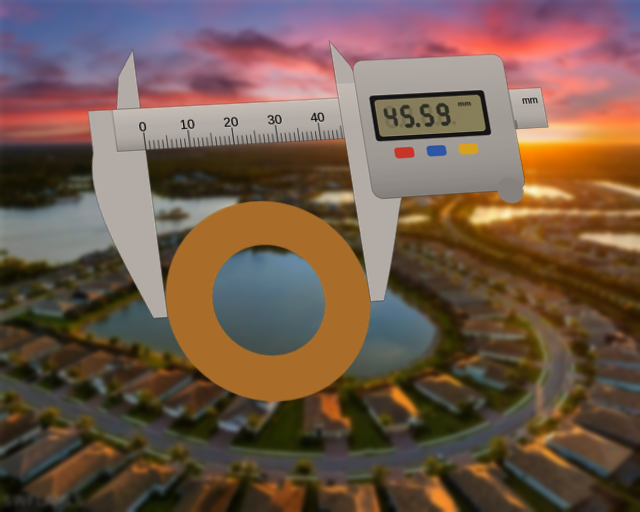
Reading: 45.59 mm
